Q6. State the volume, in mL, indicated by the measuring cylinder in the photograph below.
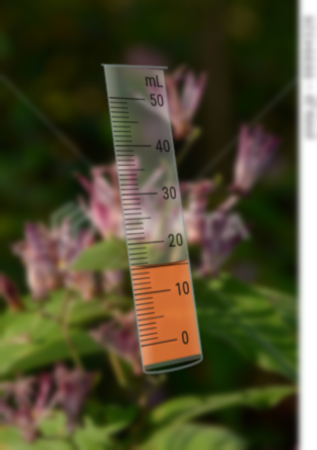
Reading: 15 mL
